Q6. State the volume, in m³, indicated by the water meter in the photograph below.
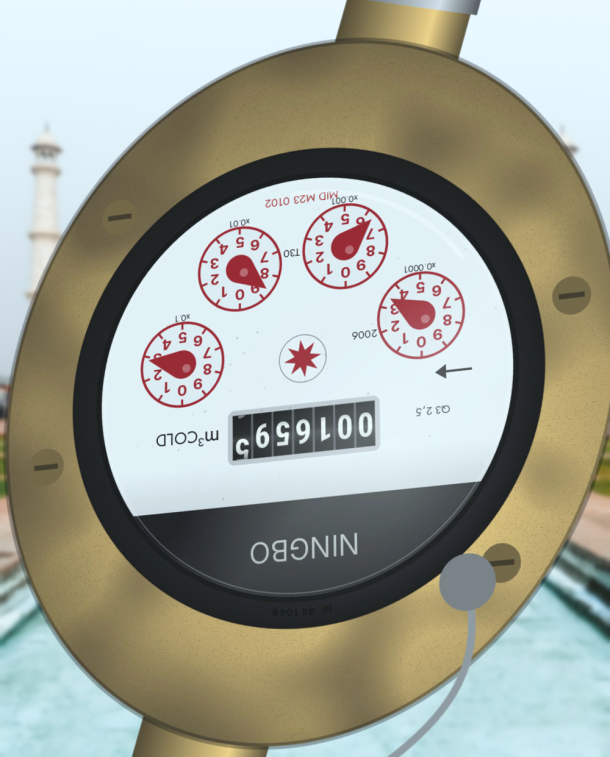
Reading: 16595.2863 m³
